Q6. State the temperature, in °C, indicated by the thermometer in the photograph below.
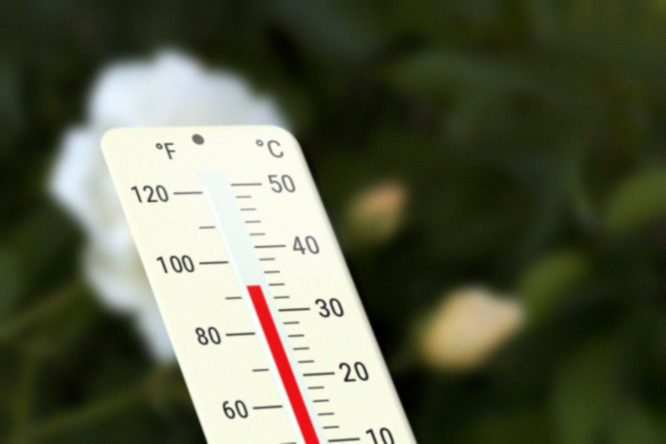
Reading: 34 °C
